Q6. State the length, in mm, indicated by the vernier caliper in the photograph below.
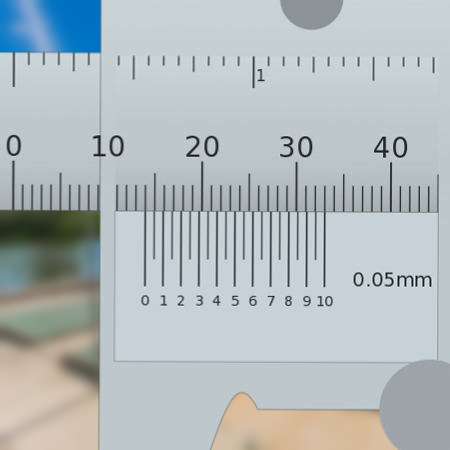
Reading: 14.0 mm
